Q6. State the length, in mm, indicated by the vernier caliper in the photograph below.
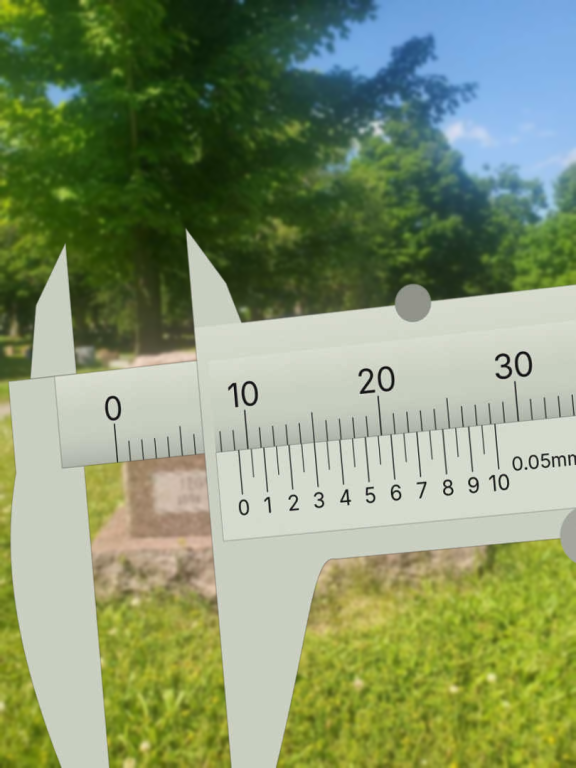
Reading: 9.3 mm
